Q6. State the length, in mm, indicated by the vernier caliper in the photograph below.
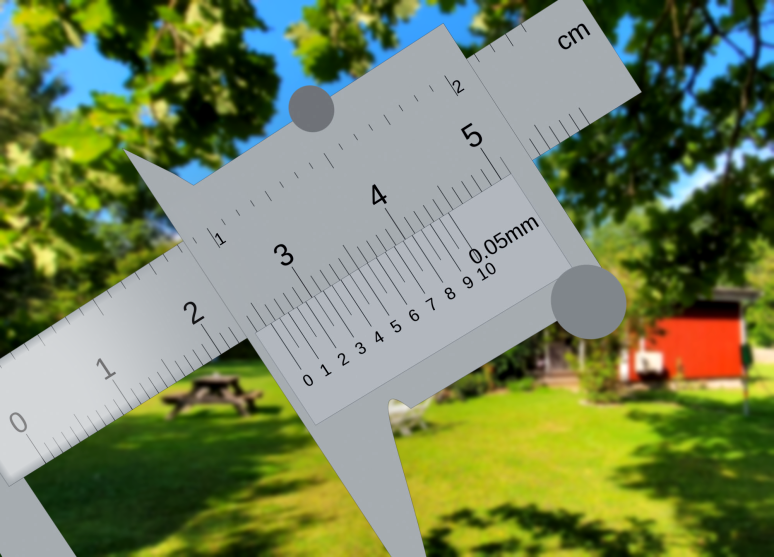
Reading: 25.5 mm
